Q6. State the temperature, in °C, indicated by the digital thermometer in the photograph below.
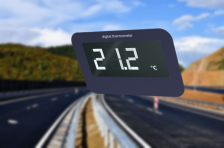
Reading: 21.2 °C
